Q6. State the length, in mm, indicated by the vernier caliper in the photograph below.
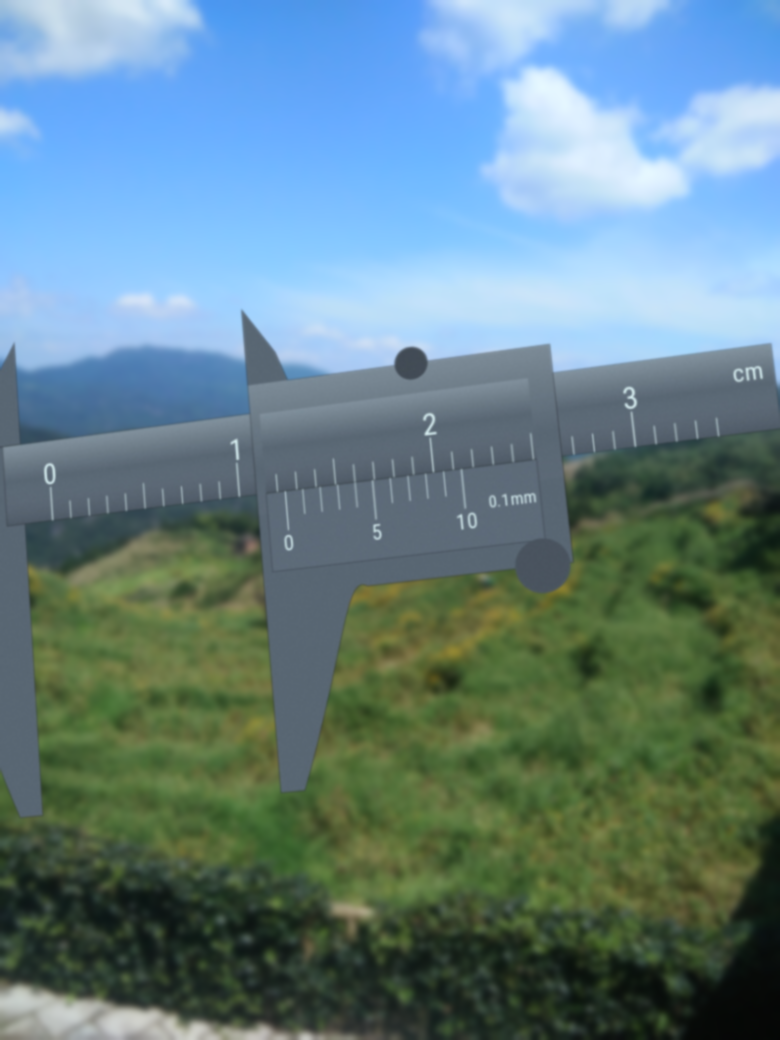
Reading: 12.4 mm
